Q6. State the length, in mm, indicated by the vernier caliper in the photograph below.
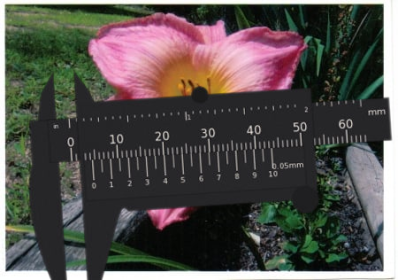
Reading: 4.5 mm
